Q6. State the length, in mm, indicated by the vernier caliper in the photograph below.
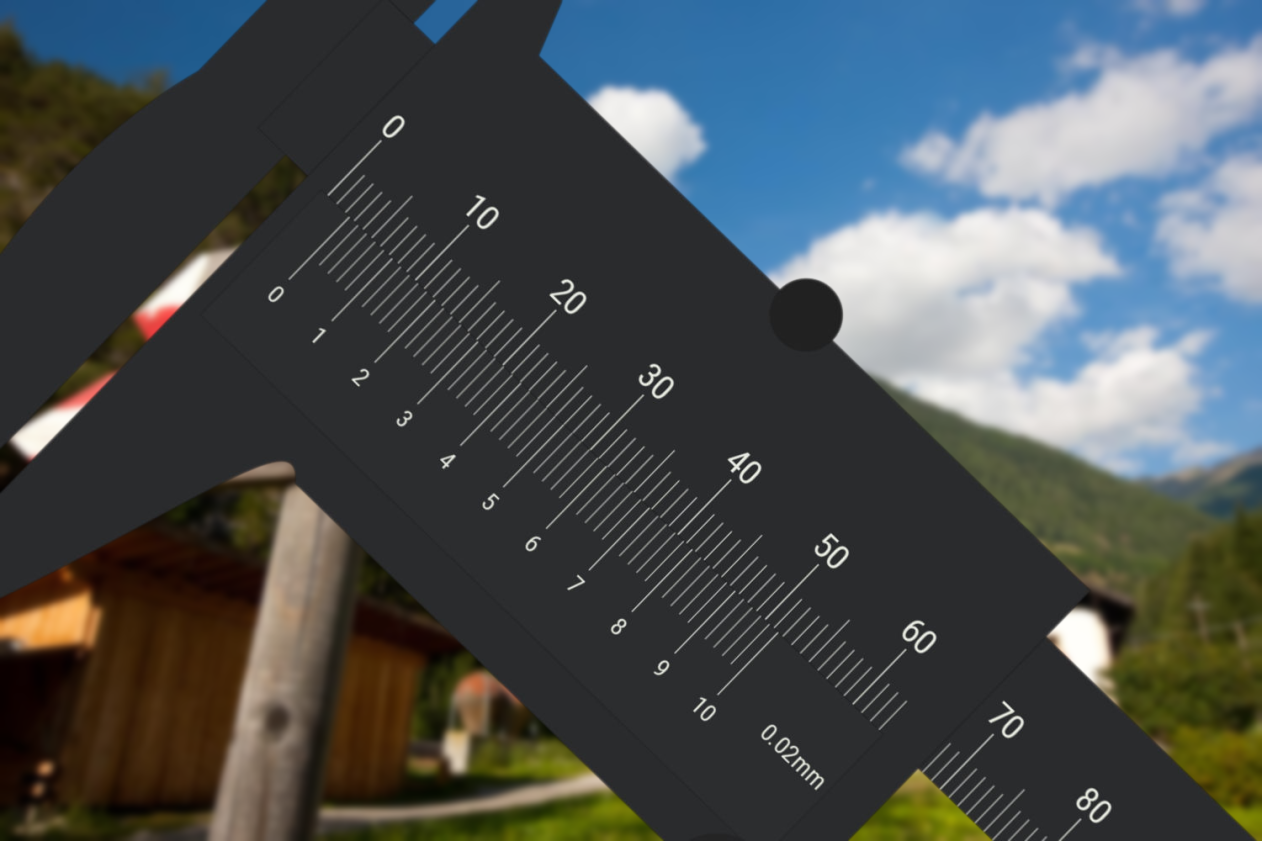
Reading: 2.5 mm
